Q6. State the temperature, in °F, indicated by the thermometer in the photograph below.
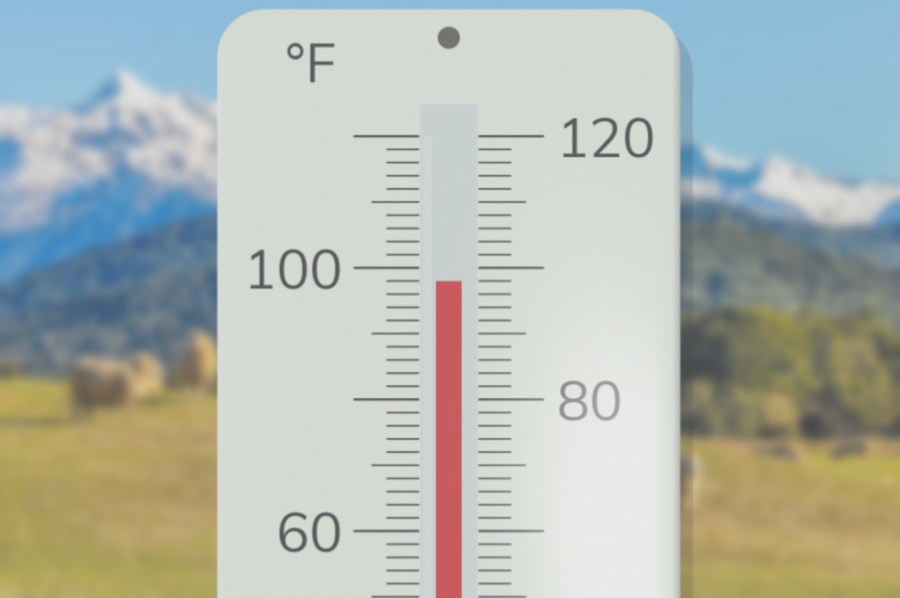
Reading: 98 °F
